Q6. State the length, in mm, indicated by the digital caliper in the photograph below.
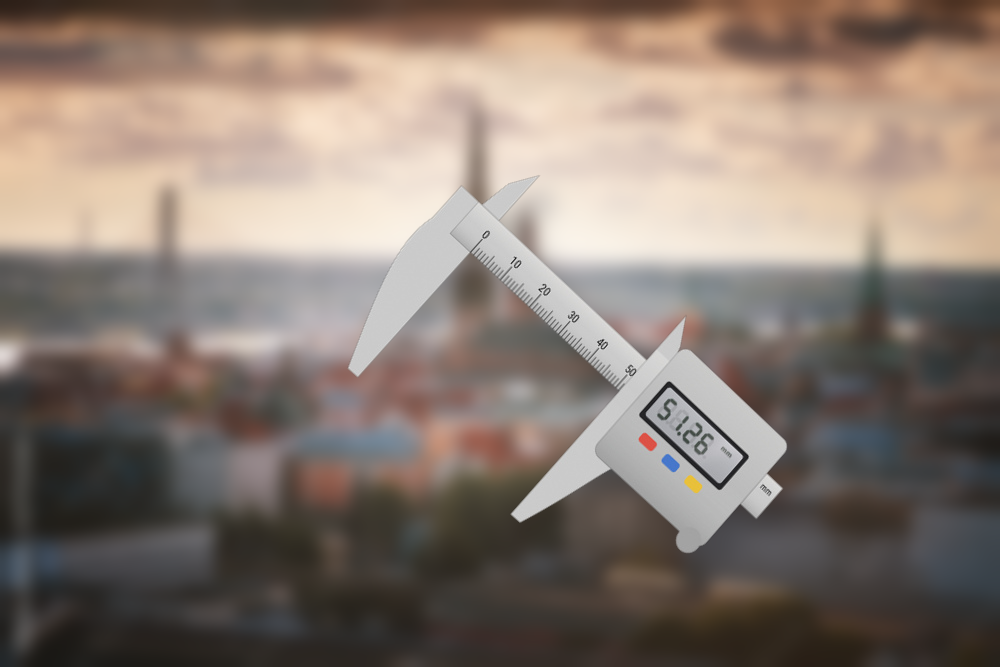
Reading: 51.26 mm
